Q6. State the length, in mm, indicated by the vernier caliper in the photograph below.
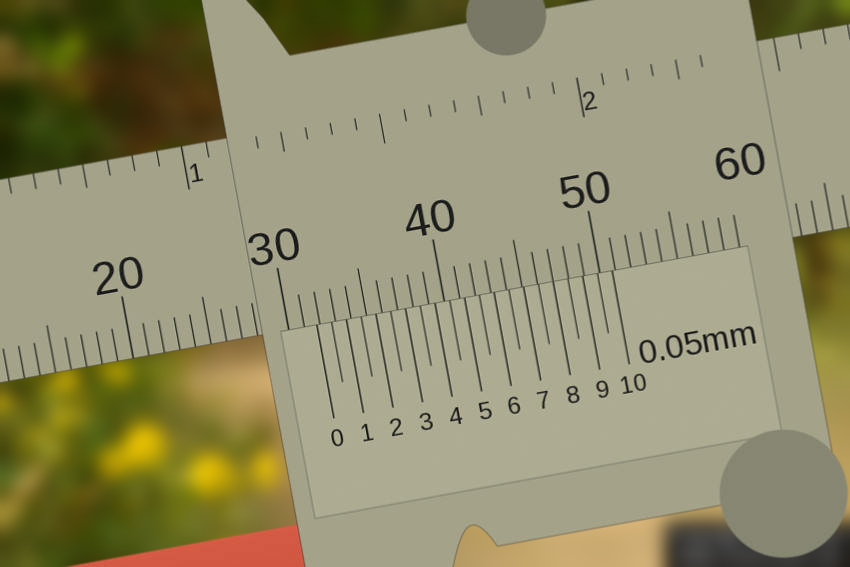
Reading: 31.8 mm
